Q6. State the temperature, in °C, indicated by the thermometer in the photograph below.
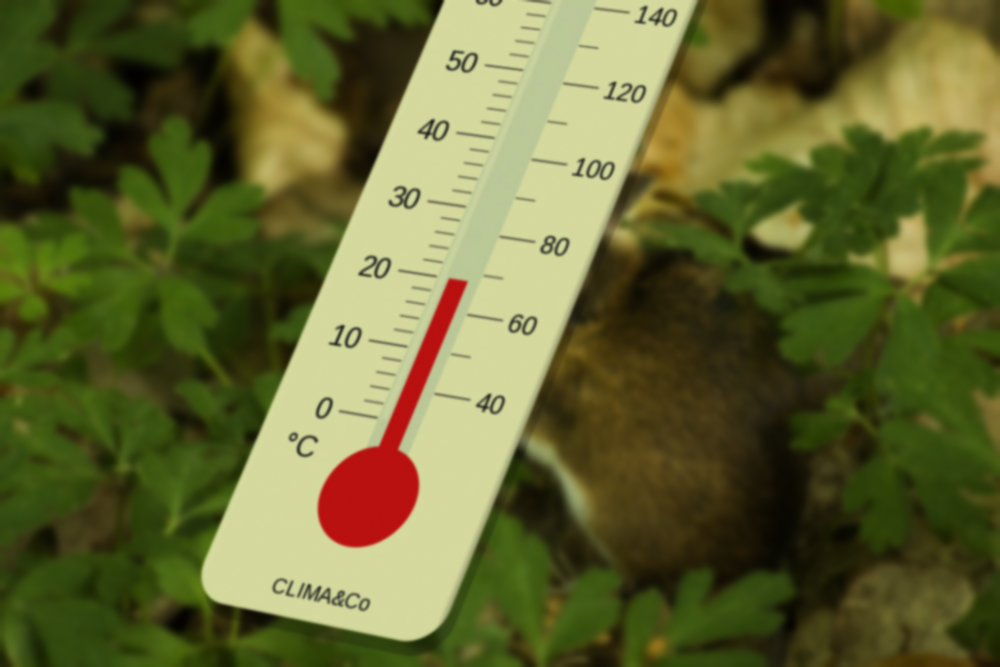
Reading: 20 °C
